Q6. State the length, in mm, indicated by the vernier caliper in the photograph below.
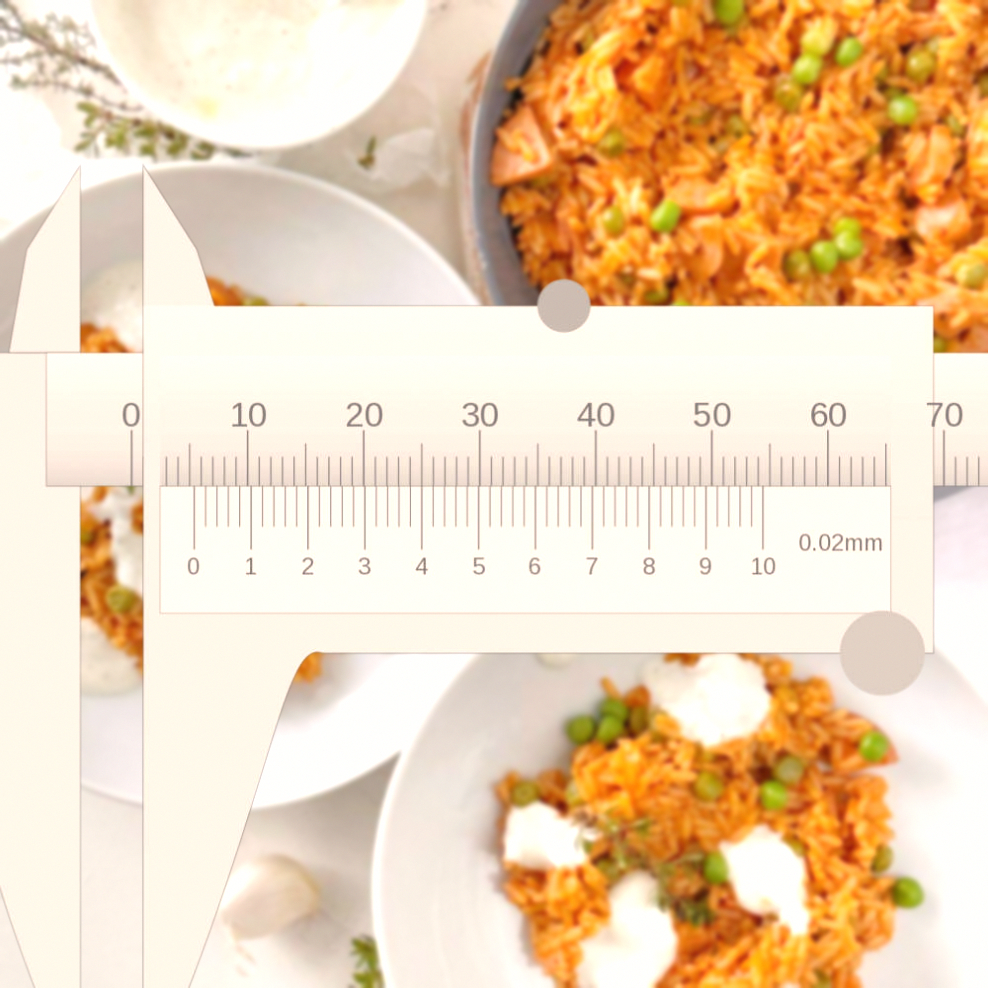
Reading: 5.4 mm
